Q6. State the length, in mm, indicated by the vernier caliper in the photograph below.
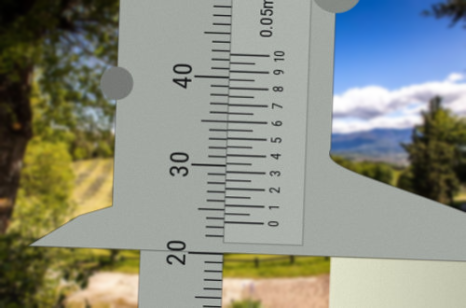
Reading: 23.6 mm
